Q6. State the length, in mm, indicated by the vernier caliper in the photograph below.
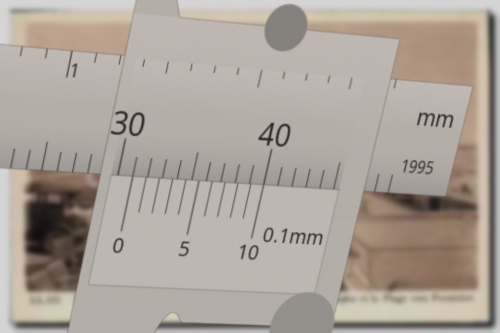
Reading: 31.0 mm
